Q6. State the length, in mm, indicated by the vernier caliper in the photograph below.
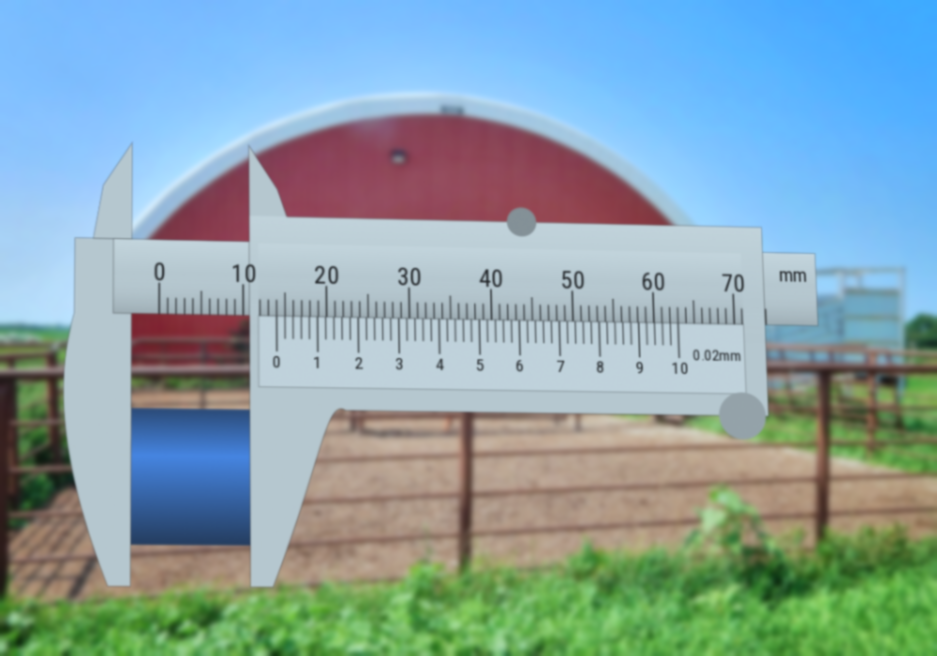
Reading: 14.0 mm
